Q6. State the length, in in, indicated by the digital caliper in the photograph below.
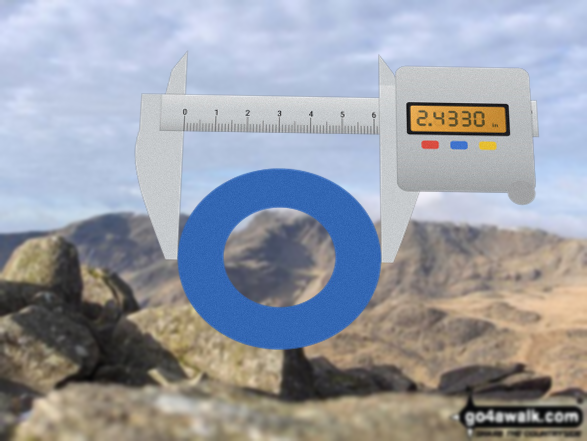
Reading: 2.4330 in
